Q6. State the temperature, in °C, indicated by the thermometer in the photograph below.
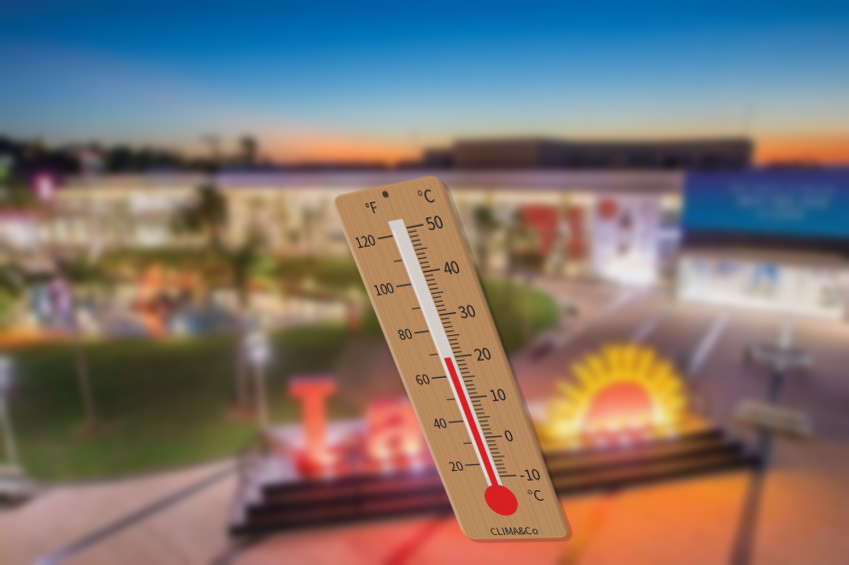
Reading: 20 °C
